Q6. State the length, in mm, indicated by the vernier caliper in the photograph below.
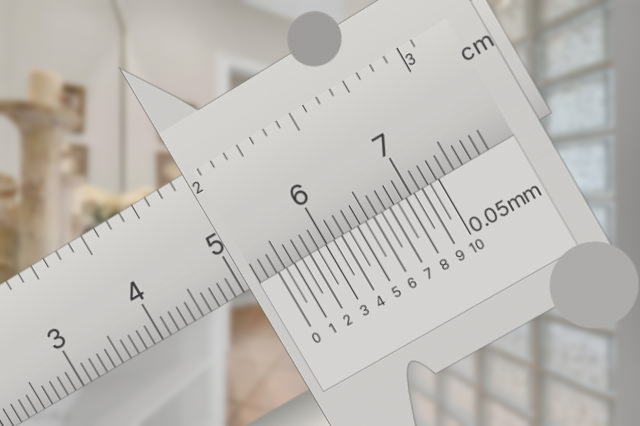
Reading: 54.2 mm
